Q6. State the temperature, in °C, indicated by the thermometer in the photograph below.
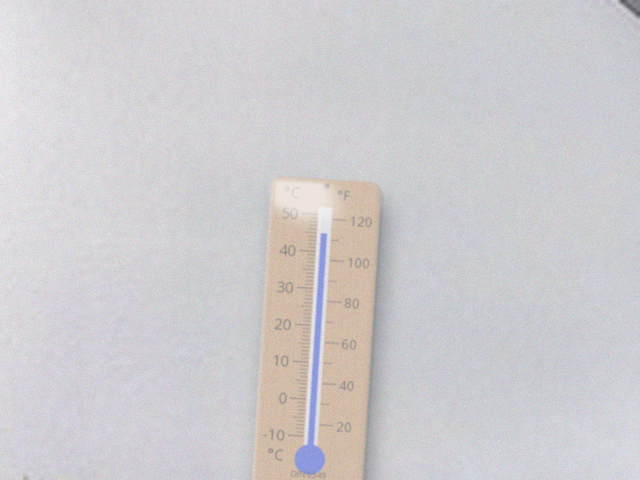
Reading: 45 °C
